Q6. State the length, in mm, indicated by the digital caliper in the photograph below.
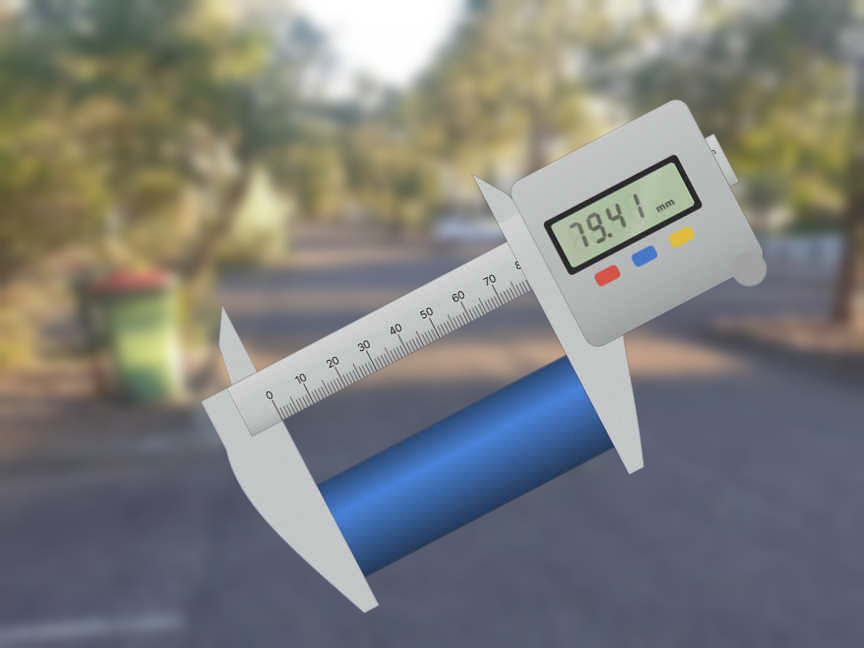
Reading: 79.41 mm
